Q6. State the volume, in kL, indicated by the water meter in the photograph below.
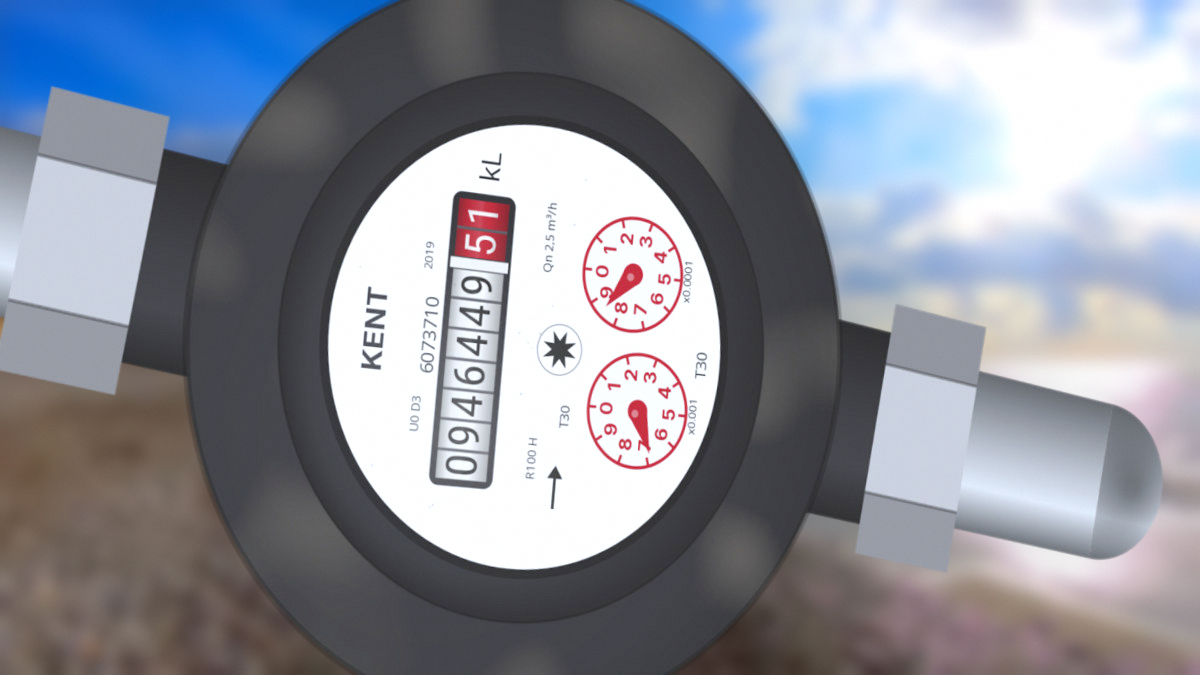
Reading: 946449.5168 kL
